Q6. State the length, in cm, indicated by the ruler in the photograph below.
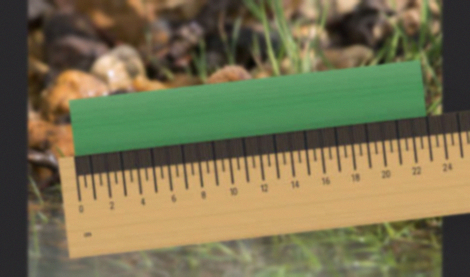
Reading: 23 cm
